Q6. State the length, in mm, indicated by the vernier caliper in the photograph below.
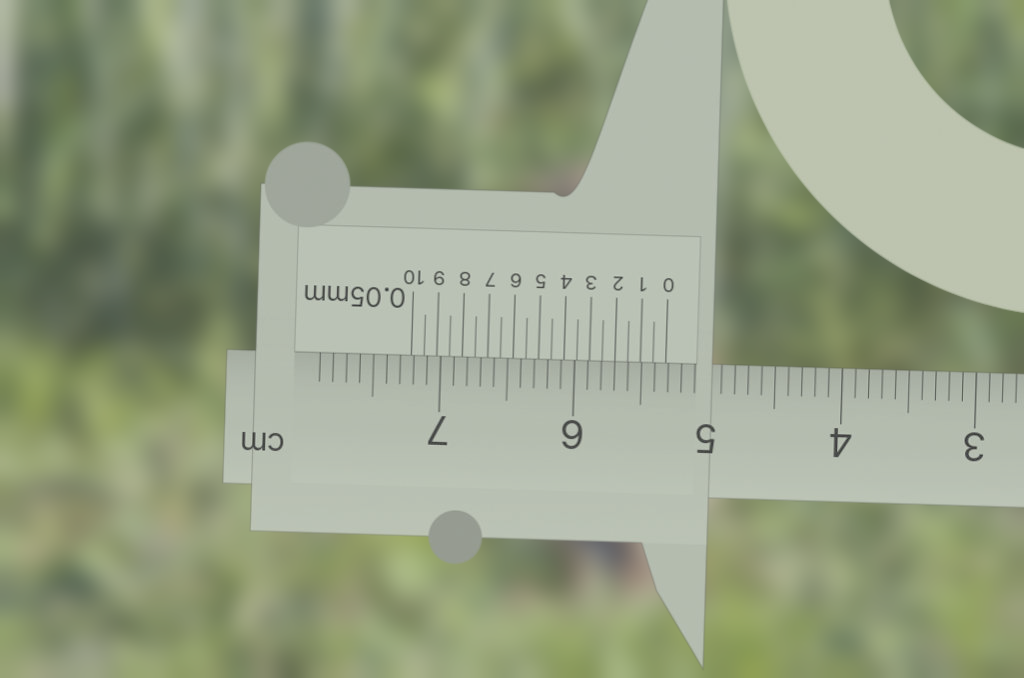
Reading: 53.2 mm
